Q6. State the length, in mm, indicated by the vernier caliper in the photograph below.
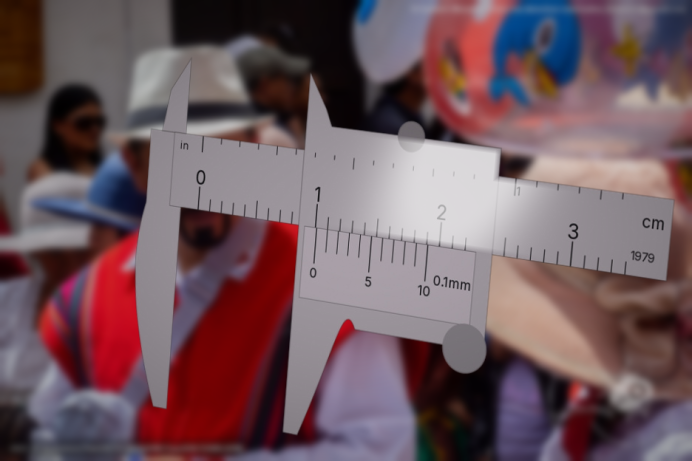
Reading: 10.1 mm
